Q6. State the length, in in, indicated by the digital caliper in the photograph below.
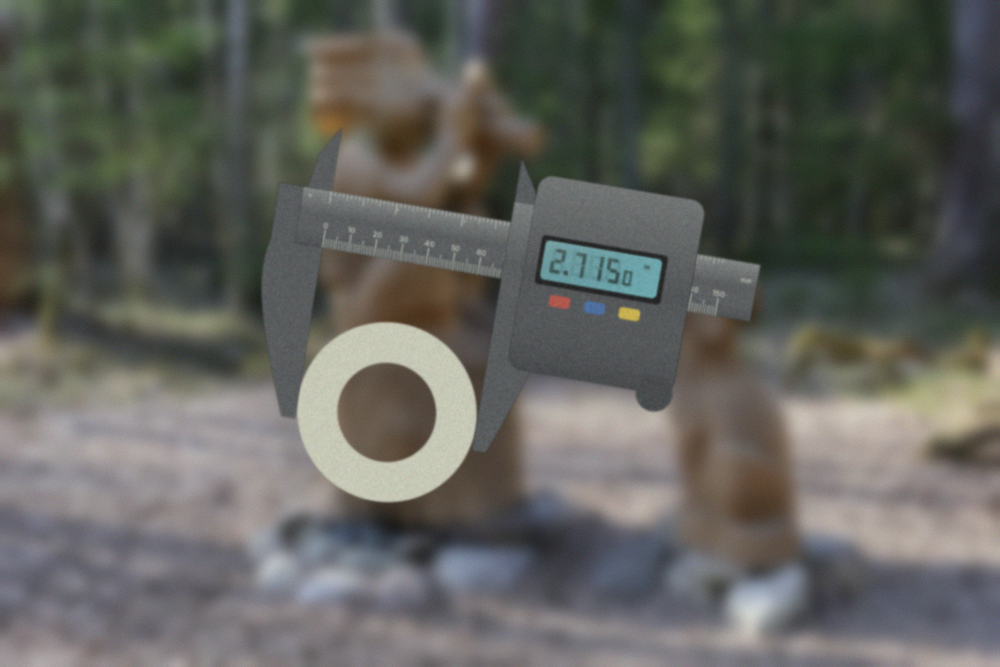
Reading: 2.7150 in
